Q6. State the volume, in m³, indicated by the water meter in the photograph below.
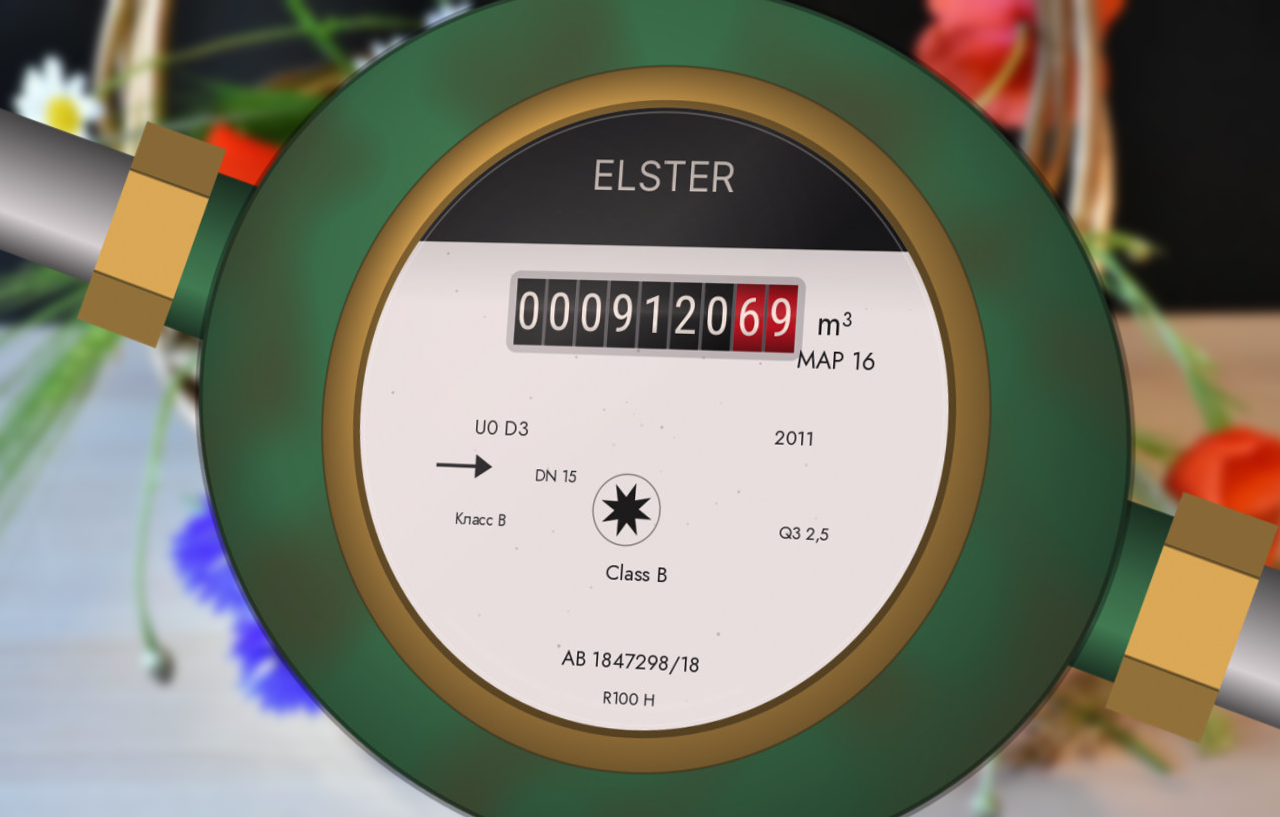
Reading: 9120.69 m³
